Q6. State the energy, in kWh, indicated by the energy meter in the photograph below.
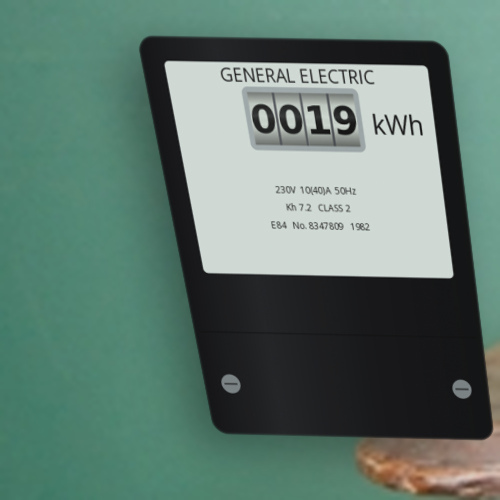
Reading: 19 kWh
